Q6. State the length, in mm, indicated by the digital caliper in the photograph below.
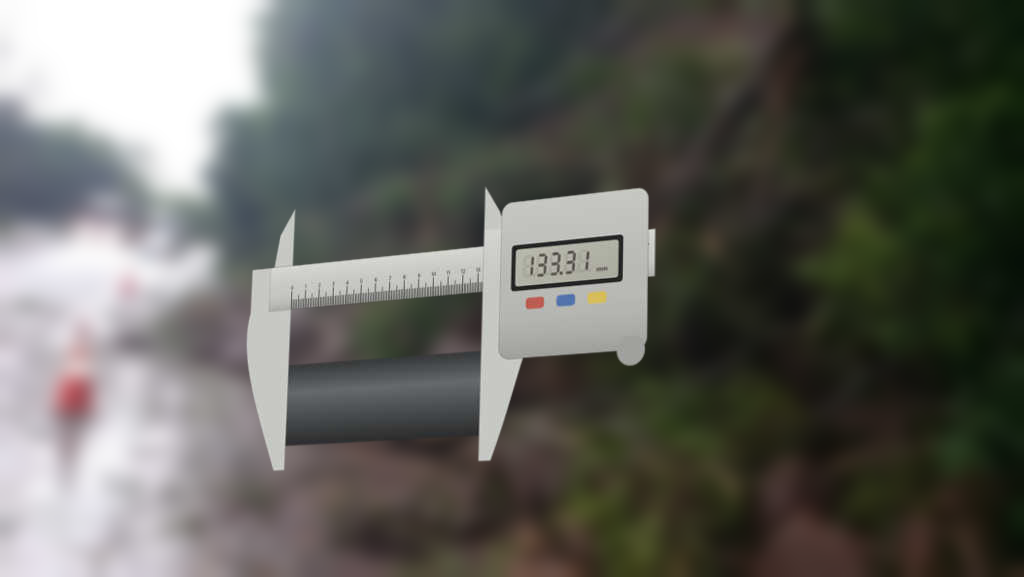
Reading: 133.31 mm
